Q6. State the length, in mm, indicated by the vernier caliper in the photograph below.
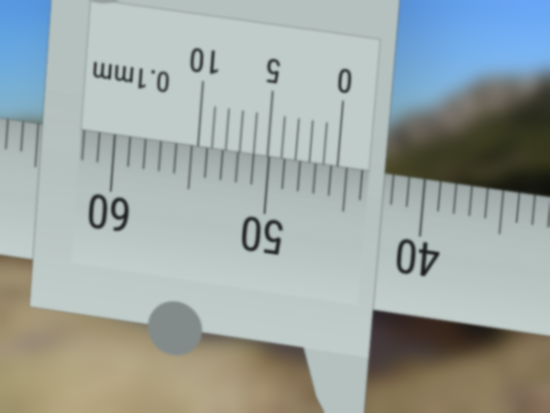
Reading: 45.6 mm
